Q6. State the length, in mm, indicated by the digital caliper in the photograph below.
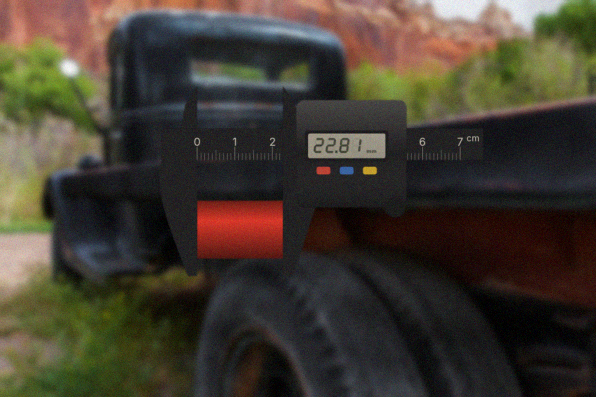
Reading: 22.81 mm
